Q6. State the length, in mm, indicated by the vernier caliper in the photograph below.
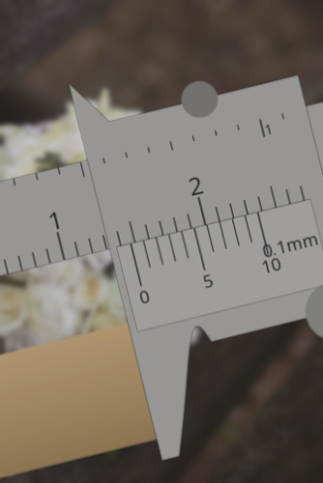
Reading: 14.7 mm
